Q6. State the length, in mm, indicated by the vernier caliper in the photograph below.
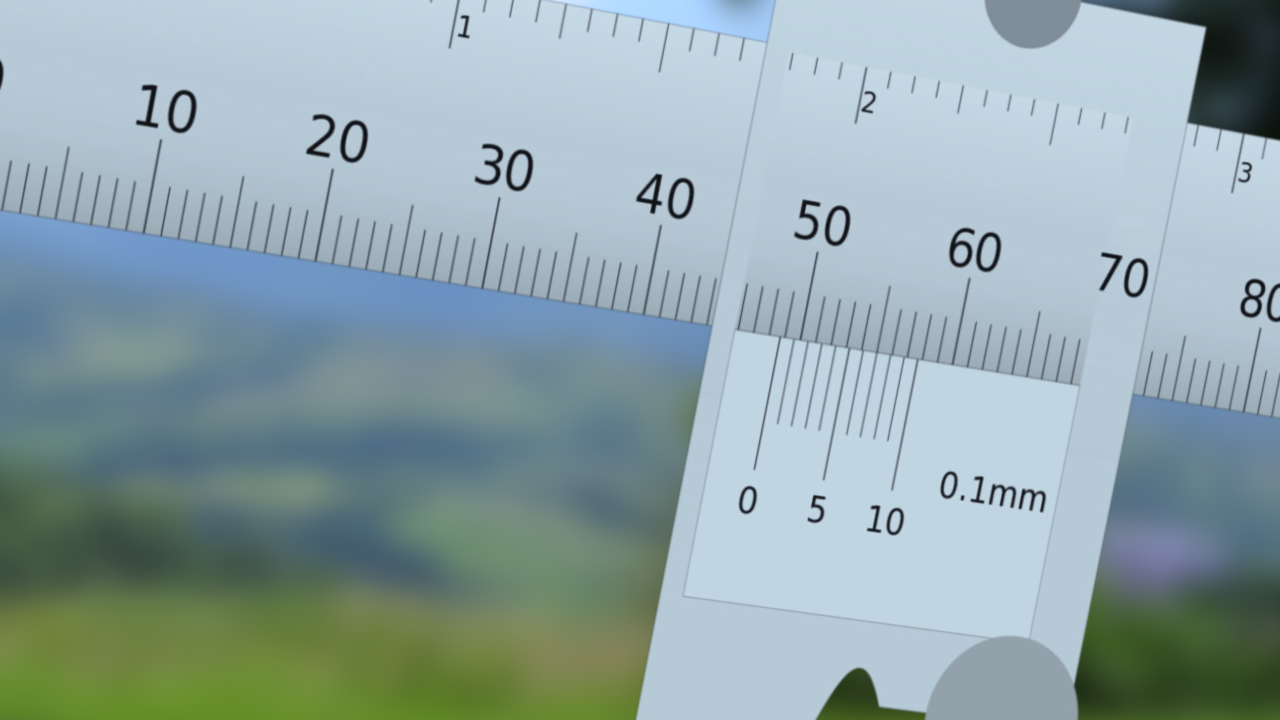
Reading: 48.7 mm
